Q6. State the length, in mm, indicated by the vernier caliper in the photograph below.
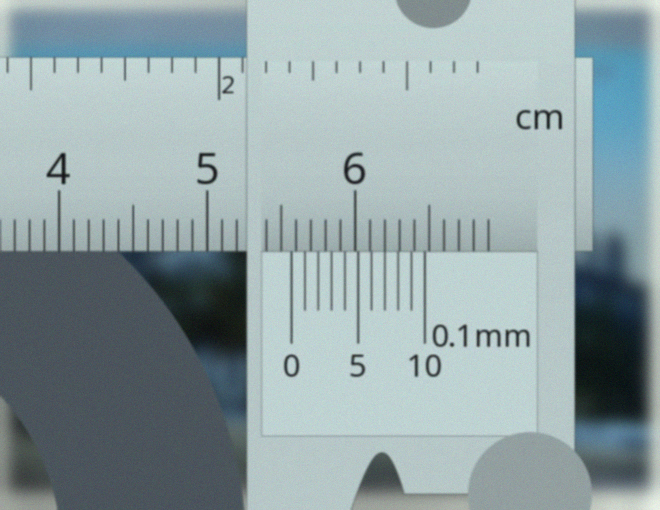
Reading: 55.7 mm
